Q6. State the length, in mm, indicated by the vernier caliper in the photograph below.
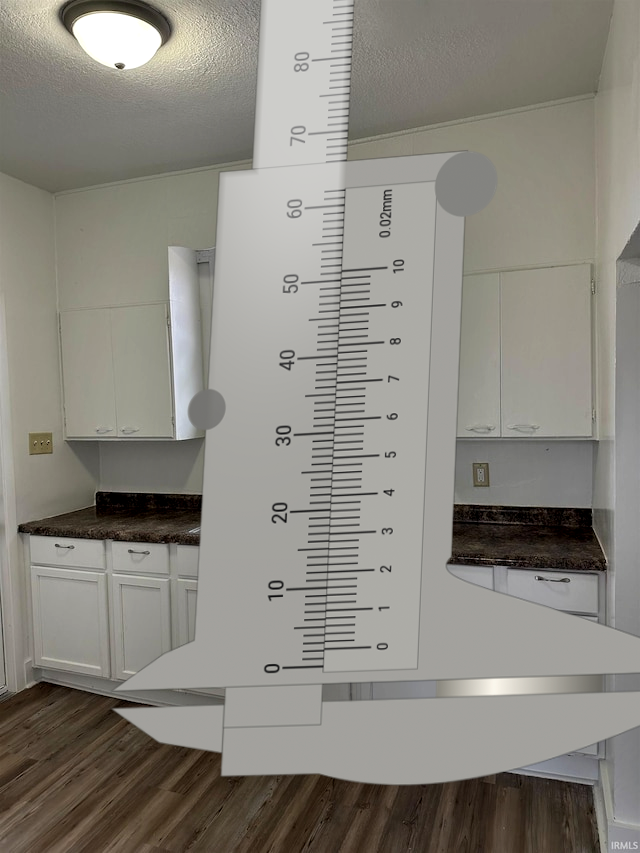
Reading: 2.2 mm
